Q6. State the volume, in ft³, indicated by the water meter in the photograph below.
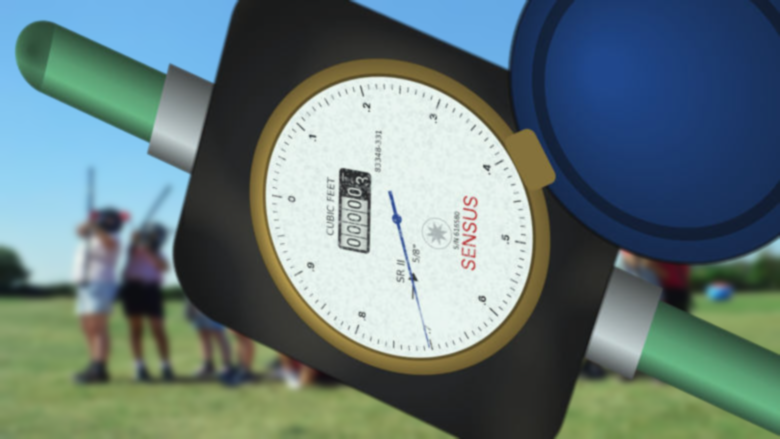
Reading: 2.70 ft³
